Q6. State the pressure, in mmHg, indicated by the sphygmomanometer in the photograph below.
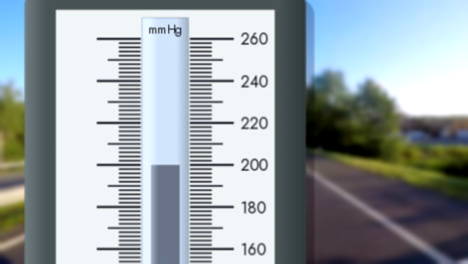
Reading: 200 mmHg
